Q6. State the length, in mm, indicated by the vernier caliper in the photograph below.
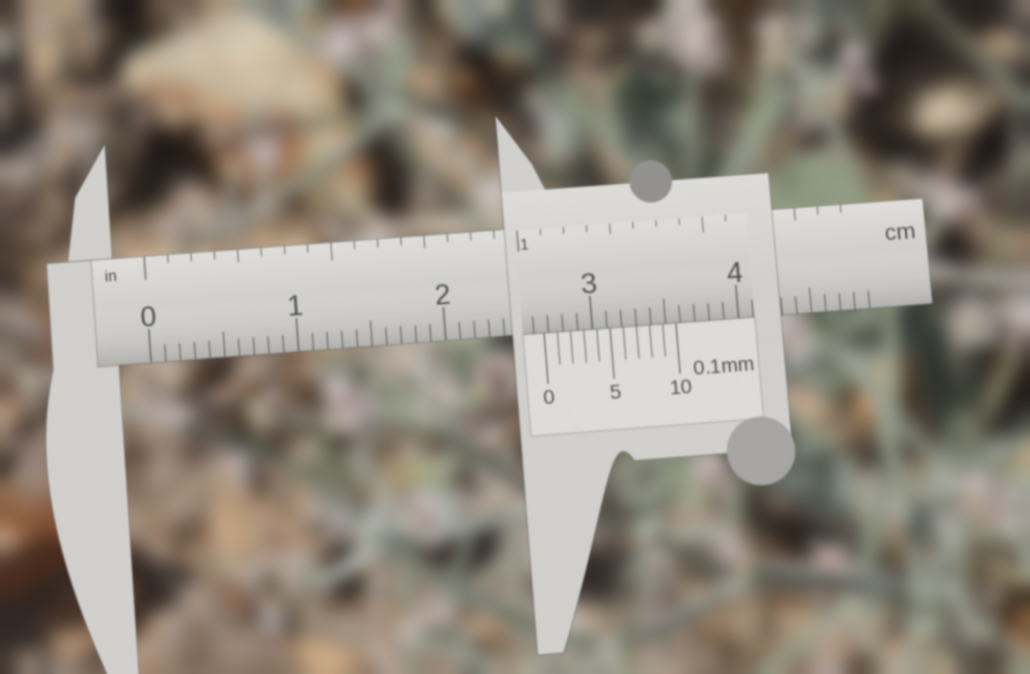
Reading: 26.7 mm
